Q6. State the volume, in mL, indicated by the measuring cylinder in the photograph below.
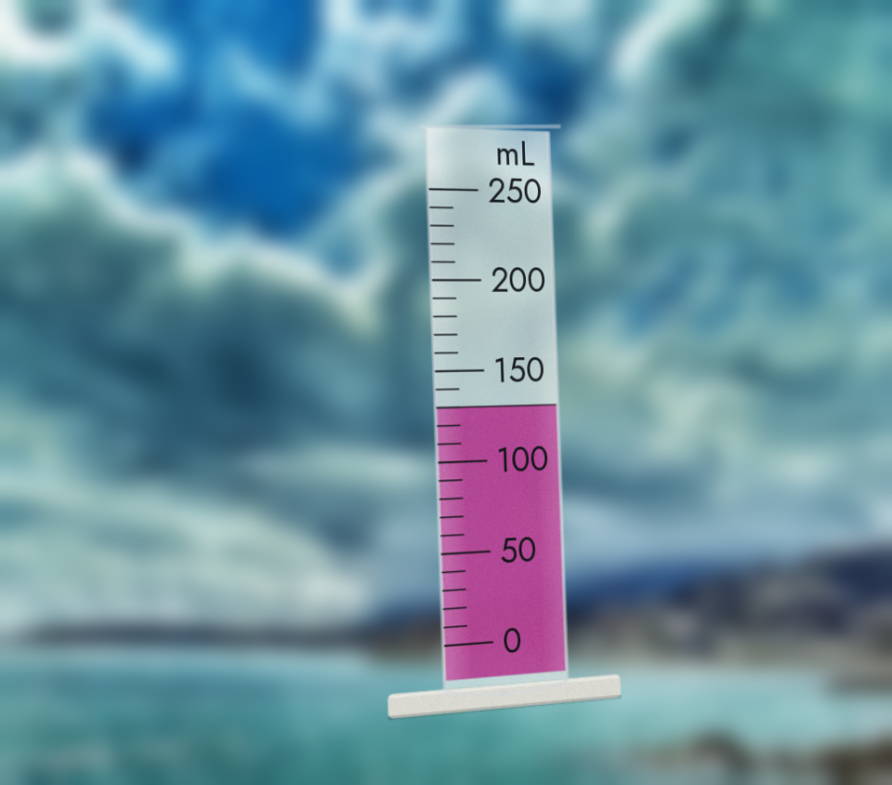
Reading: 130 mL
